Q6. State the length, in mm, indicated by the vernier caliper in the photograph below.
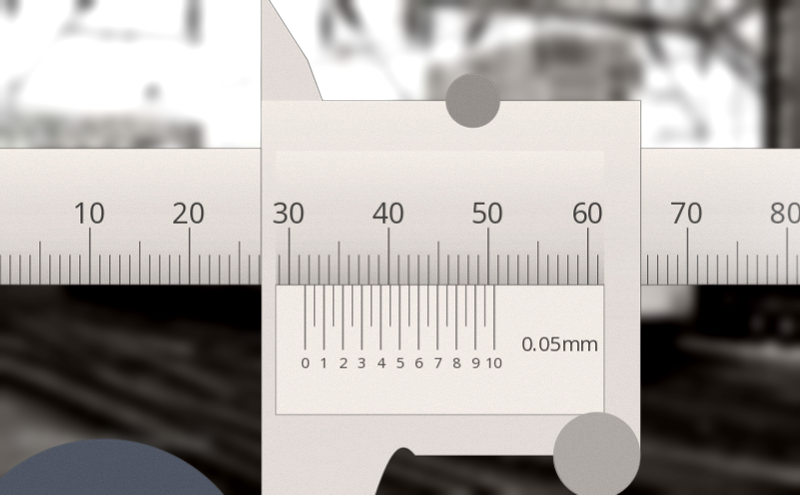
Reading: 31.6 mm
